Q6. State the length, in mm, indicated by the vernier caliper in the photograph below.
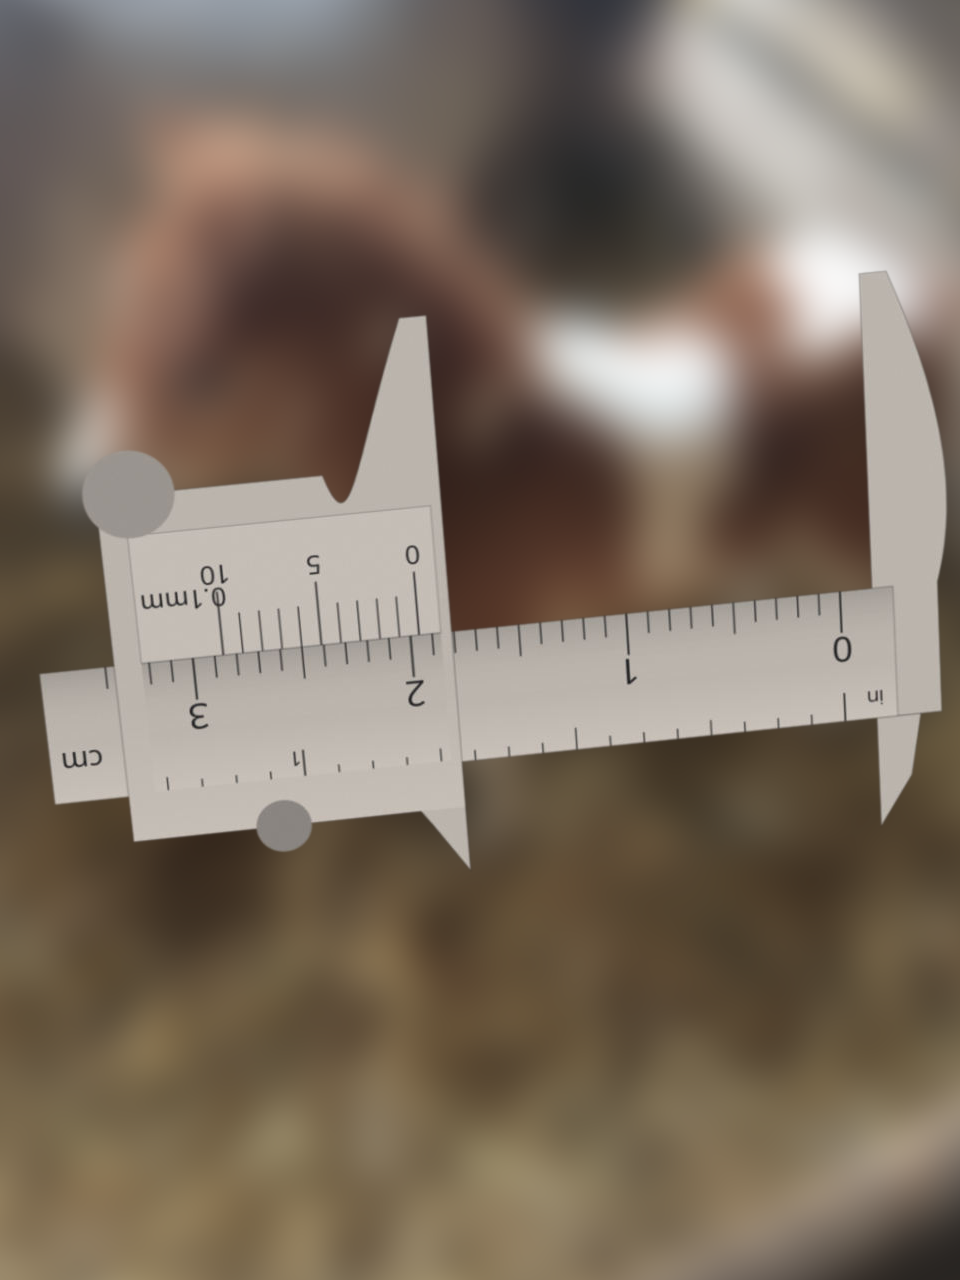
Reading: 19.6 mm
